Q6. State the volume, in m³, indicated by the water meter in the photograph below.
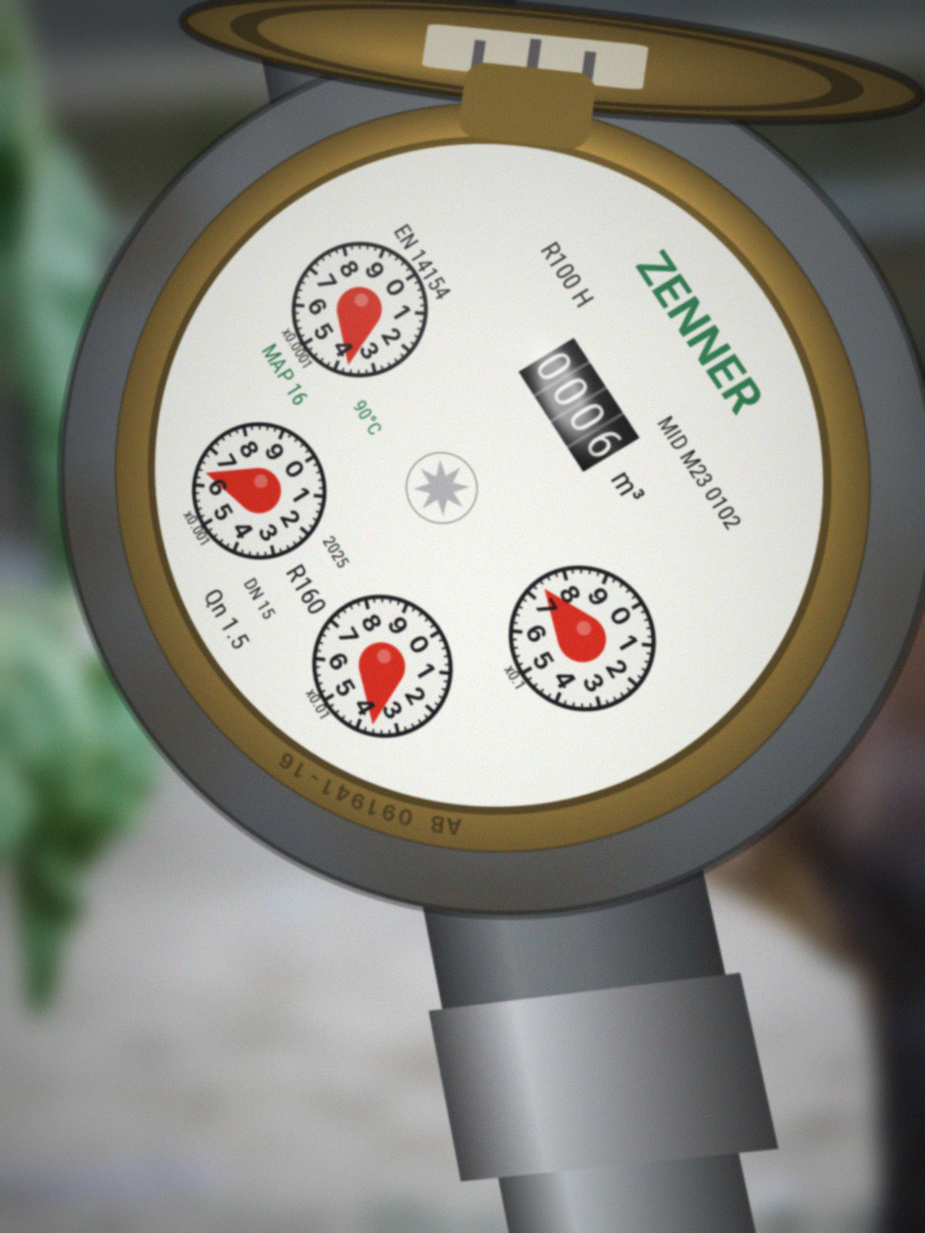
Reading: 6.7363 m³
